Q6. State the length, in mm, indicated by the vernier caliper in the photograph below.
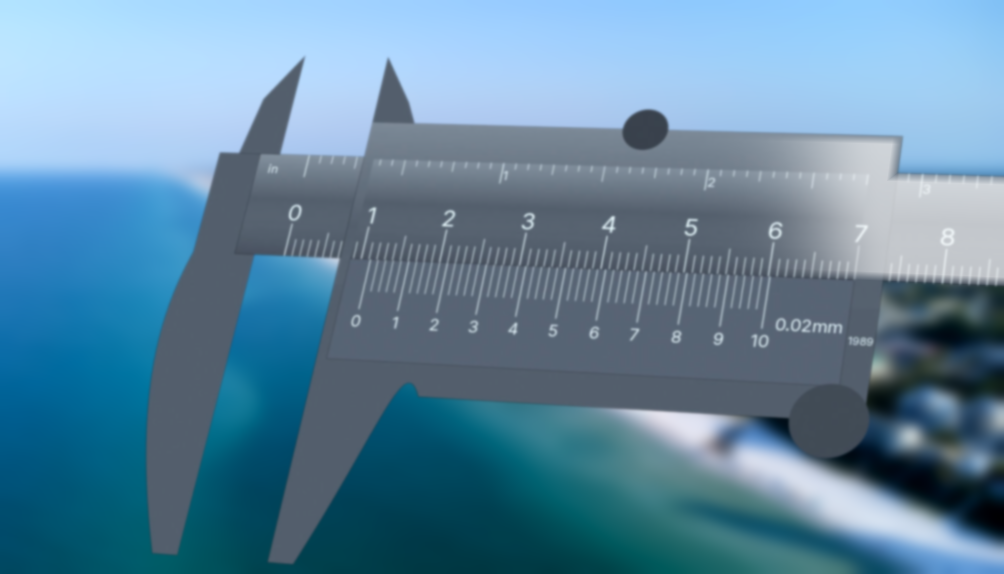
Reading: 11.2 mm
